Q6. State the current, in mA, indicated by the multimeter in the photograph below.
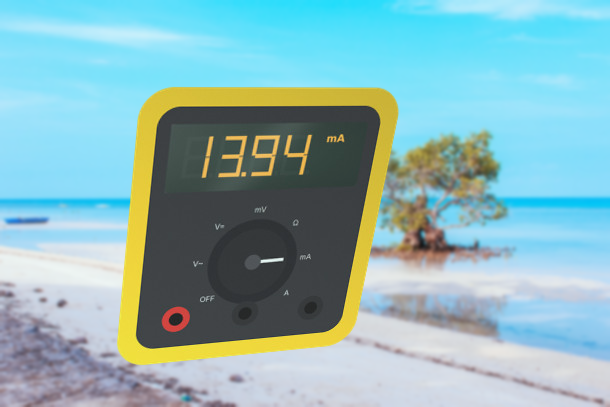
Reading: 13.94 mA
